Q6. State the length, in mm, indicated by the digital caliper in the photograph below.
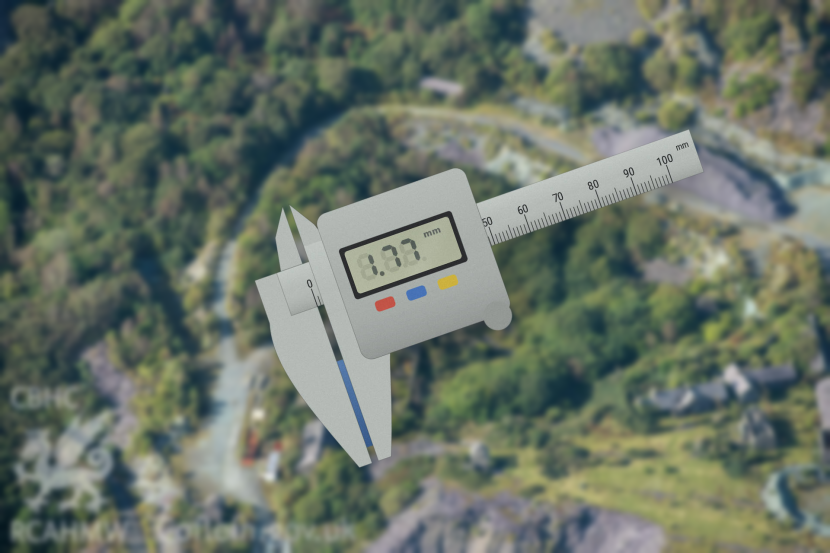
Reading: 1.77 mm
